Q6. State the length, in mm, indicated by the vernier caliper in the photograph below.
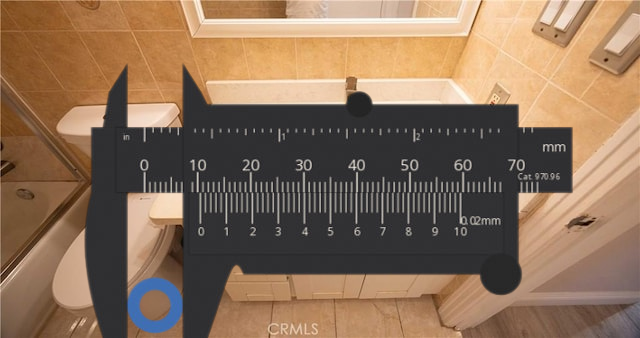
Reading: 10.5 mm
